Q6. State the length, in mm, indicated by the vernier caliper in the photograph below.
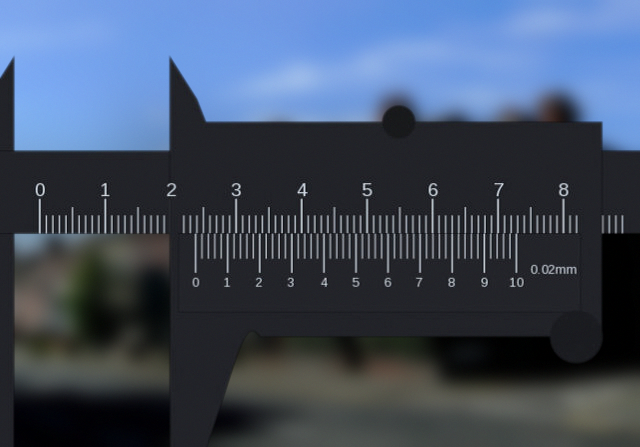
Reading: 23.8 mm
